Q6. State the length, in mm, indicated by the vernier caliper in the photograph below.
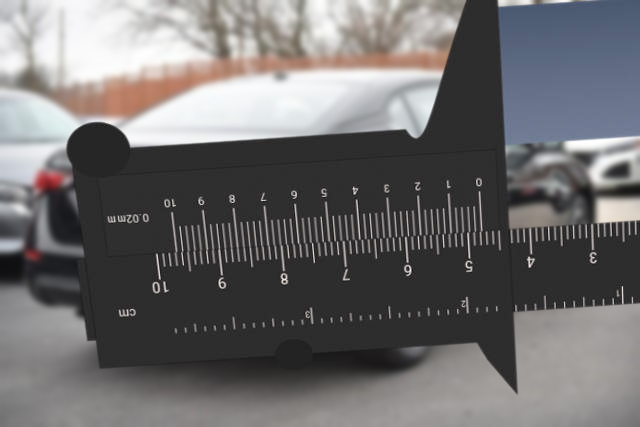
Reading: 47.8 mm
